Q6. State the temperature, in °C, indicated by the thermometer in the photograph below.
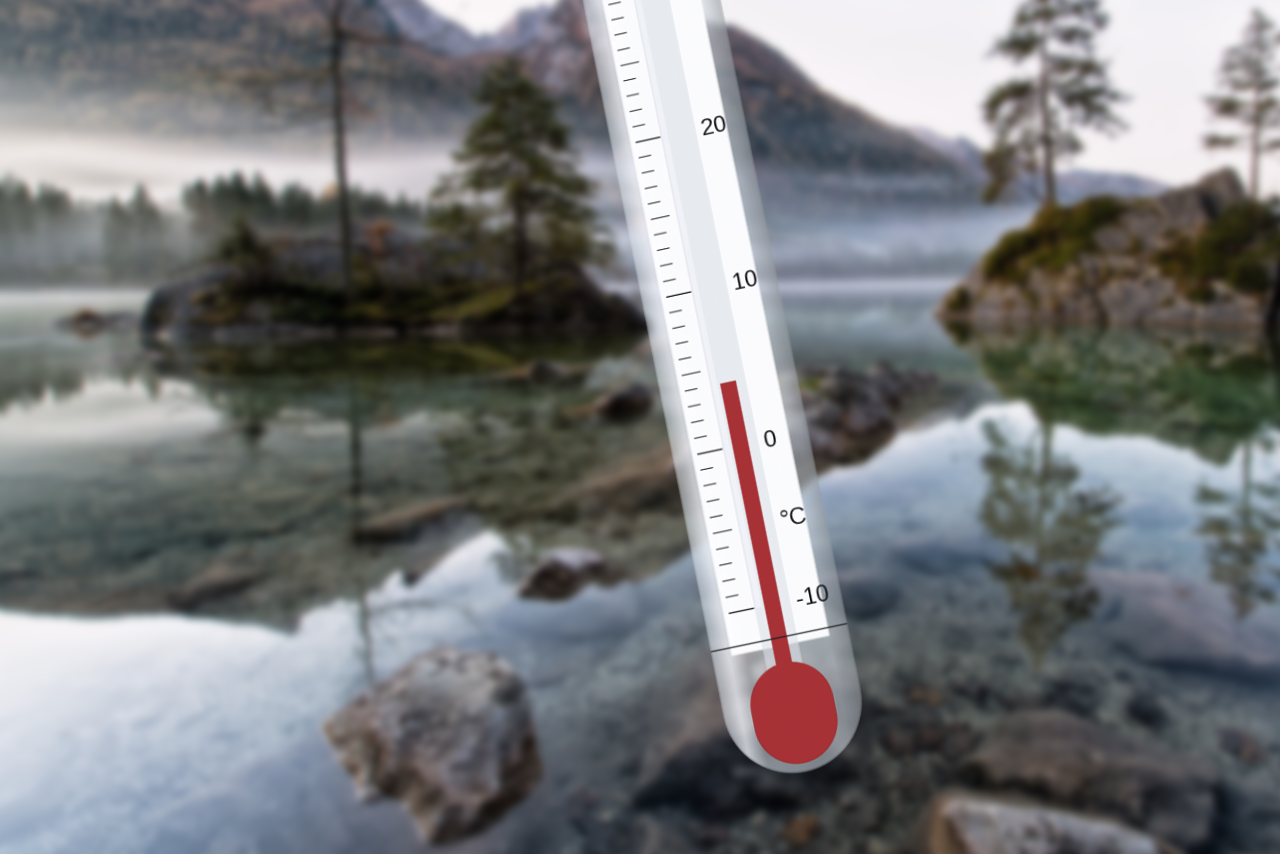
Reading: 4 °C
